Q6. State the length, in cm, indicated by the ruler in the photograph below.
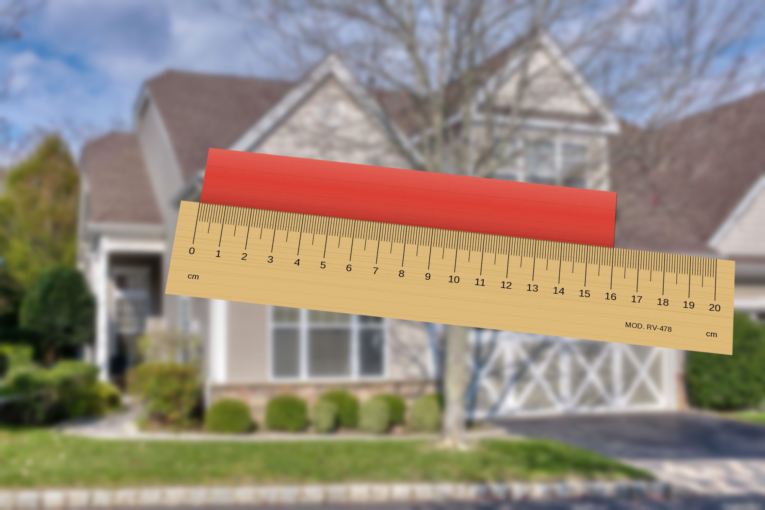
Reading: 16 cm
